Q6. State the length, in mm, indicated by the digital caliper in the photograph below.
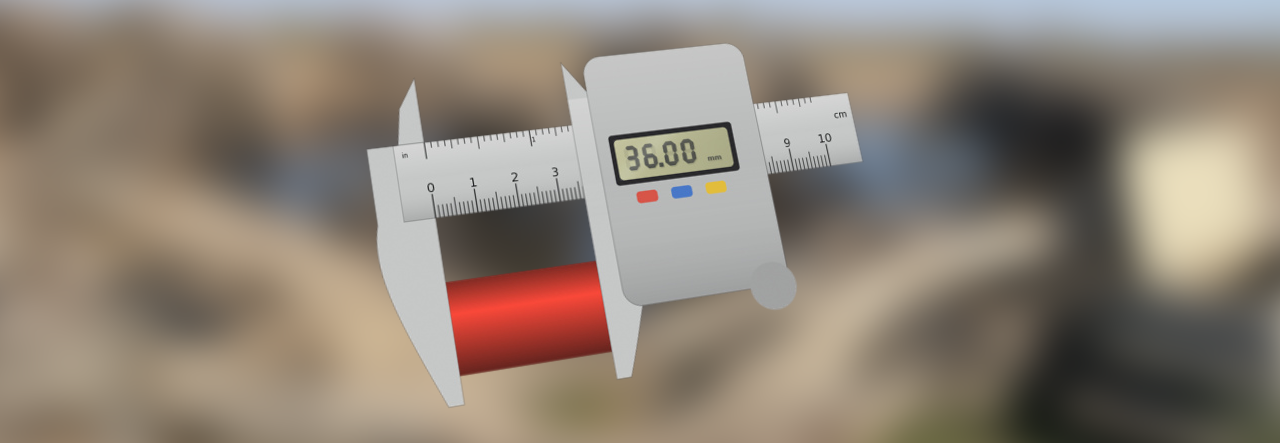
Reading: 36.00 mm
